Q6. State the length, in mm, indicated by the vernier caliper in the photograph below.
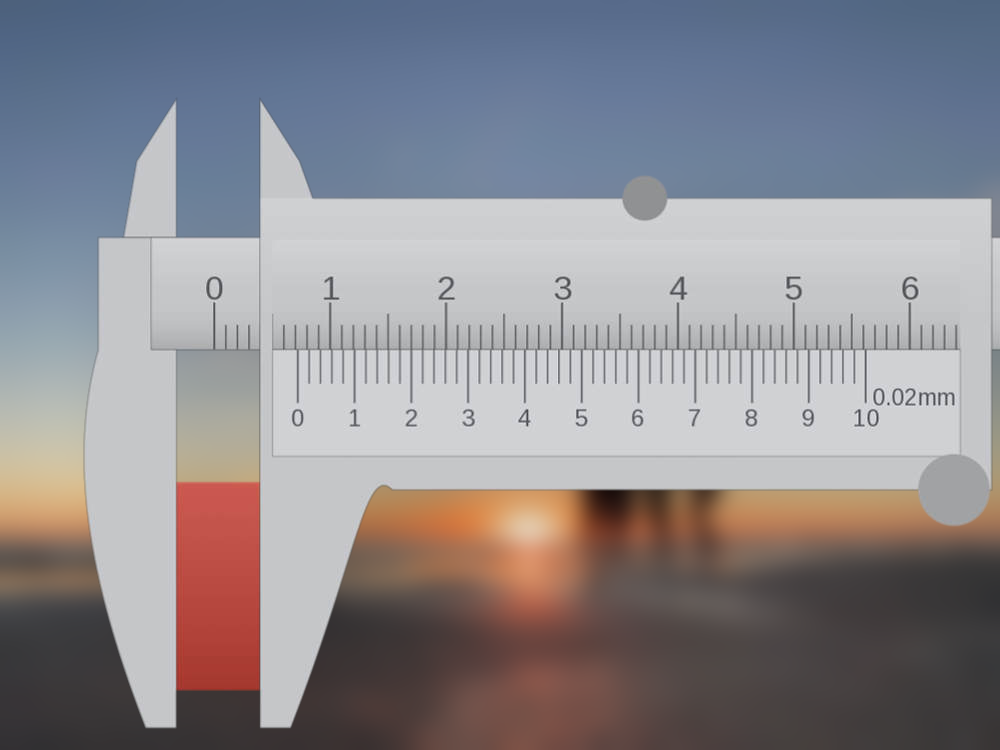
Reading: 7.2 mm
